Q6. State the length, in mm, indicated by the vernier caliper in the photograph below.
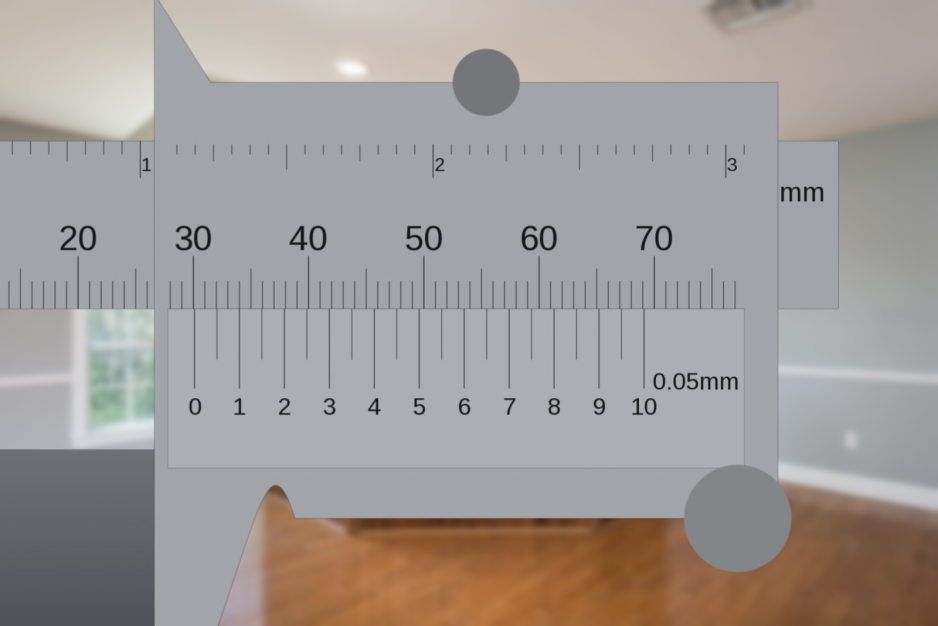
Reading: 30.1 mm
